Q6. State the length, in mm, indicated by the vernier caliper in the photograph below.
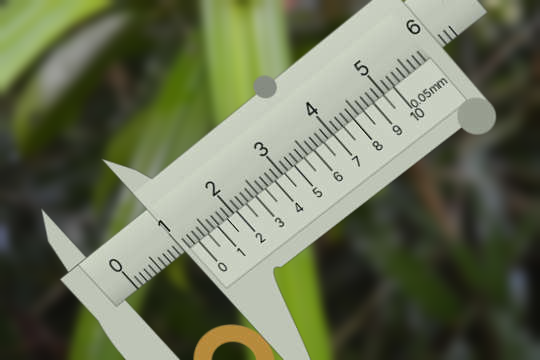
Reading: 12.8 mm
